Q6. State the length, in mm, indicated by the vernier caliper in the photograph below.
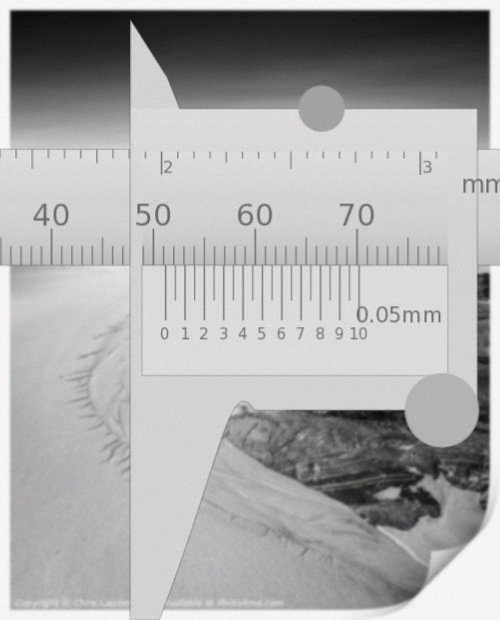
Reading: 51.2 mm
